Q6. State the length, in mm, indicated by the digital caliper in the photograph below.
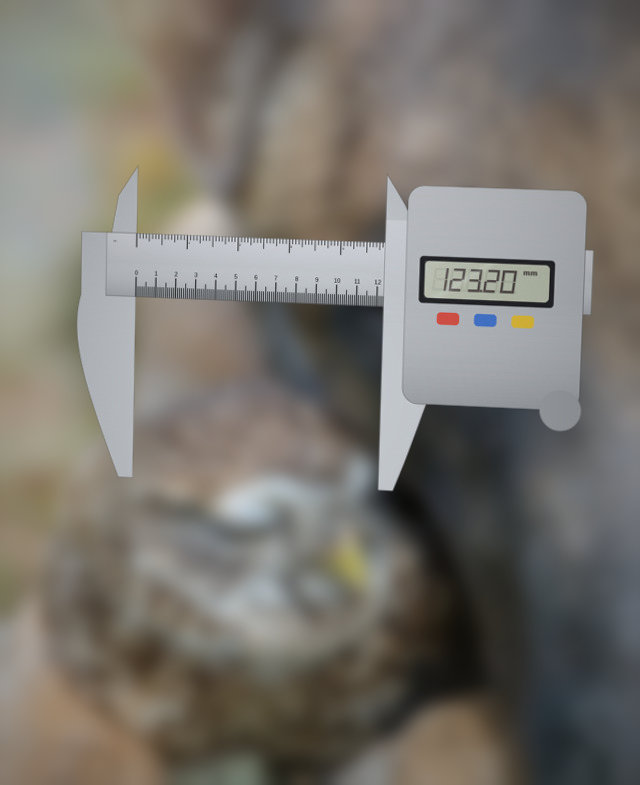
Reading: 123.20 mm
